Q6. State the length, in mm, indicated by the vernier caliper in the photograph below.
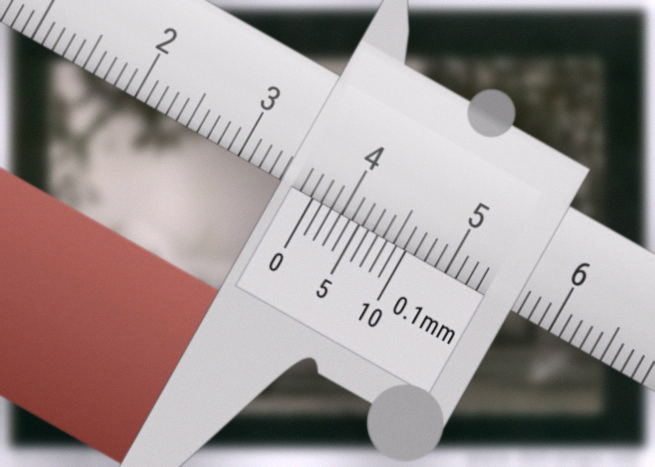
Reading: 37.2 mm
